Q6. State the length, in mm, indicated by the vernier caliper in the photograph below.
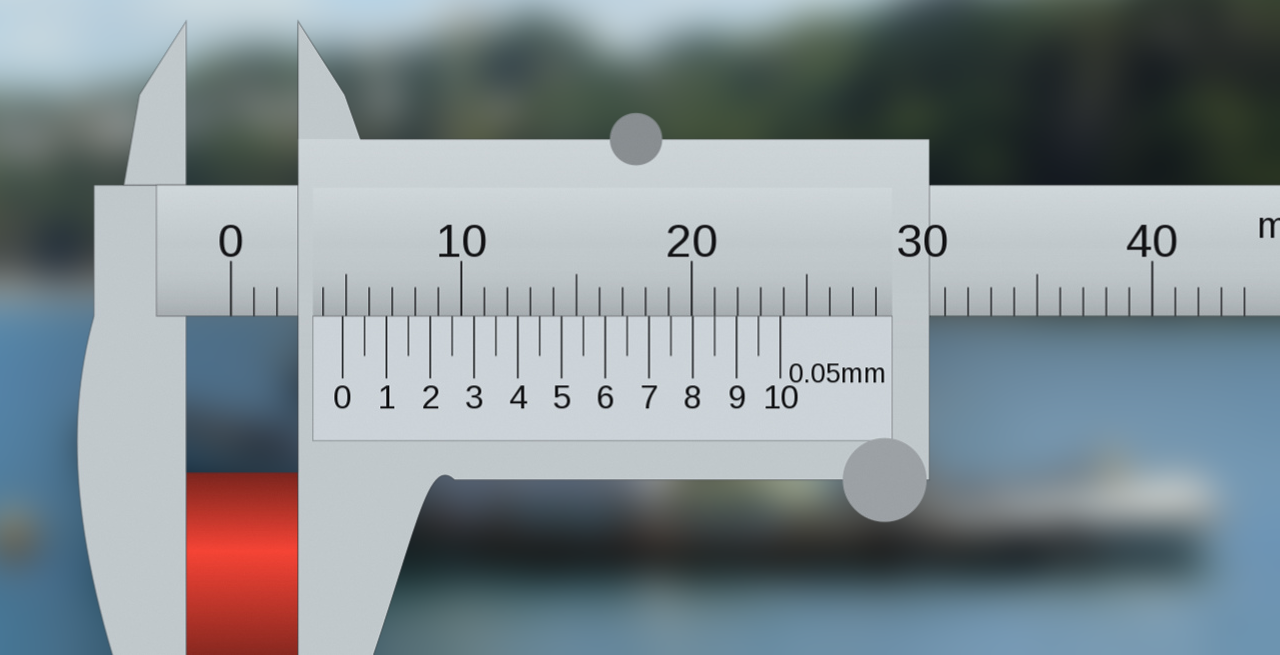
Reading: 4.85 mm
